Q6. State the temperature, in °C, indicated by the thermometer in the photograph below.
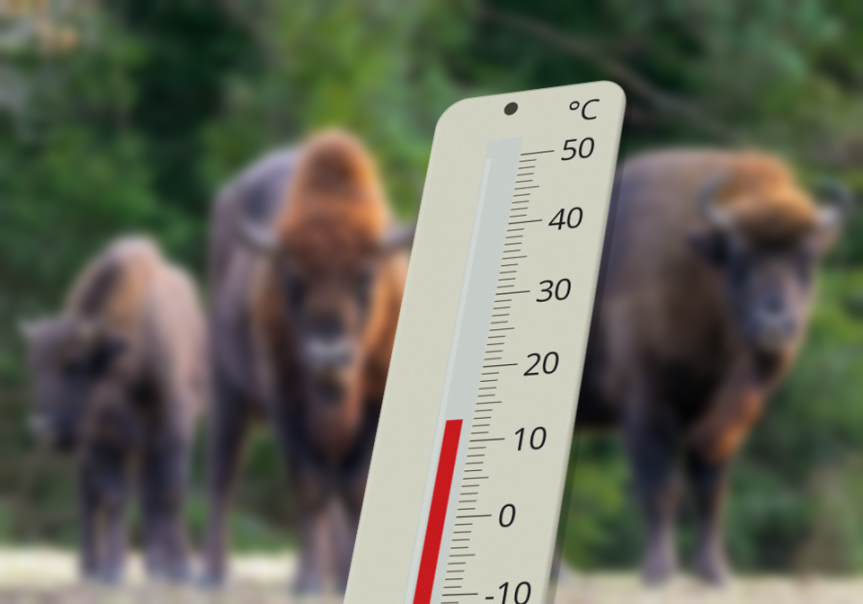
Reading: 13 °C
